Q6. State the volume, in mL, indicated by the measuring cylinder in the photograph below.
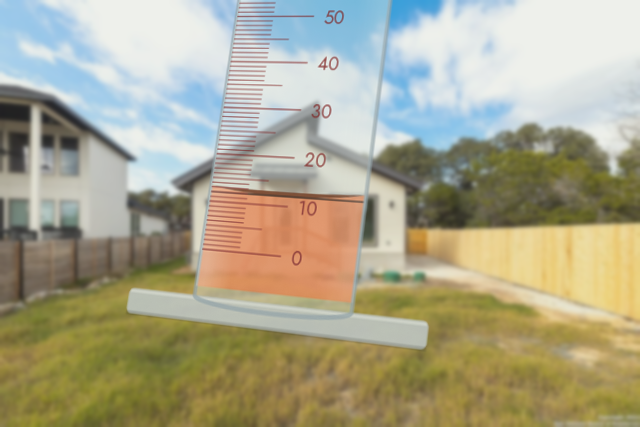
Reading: 12 mL
